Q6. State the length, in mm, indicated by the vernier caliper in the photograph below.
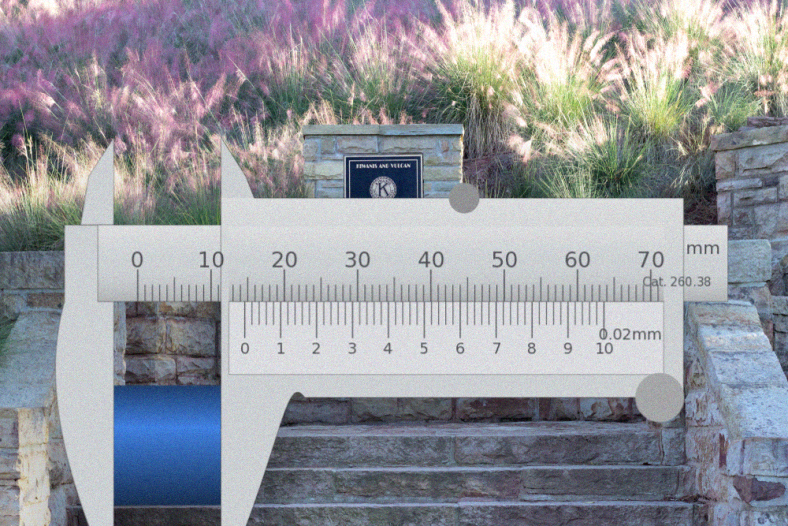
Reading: 14.6 mm
